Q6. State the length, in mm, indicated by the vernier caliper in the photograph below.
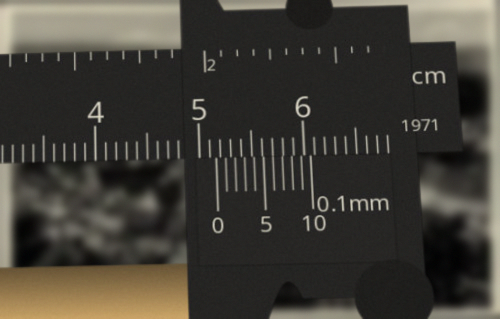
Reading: 51.6 mm
